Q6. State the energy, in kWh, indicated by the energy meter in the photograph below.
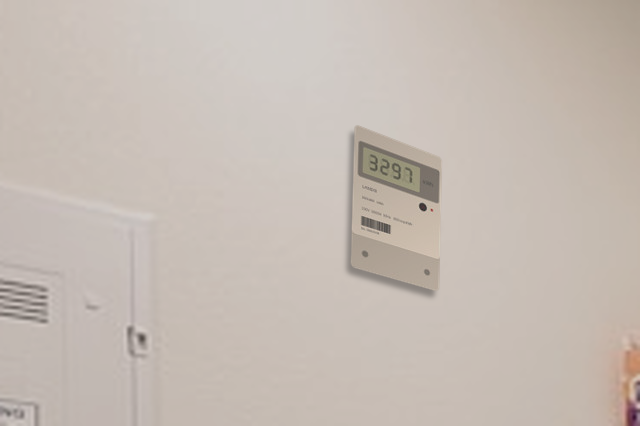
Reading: 3297 kWh
